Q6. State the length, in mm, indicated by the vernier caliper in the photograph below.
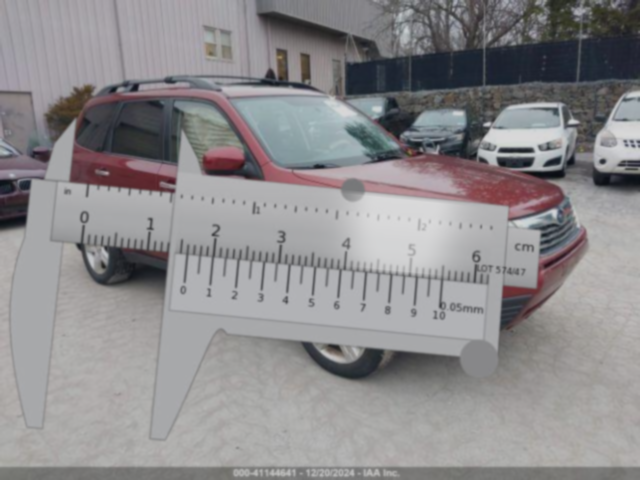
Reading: 16.0 mm
